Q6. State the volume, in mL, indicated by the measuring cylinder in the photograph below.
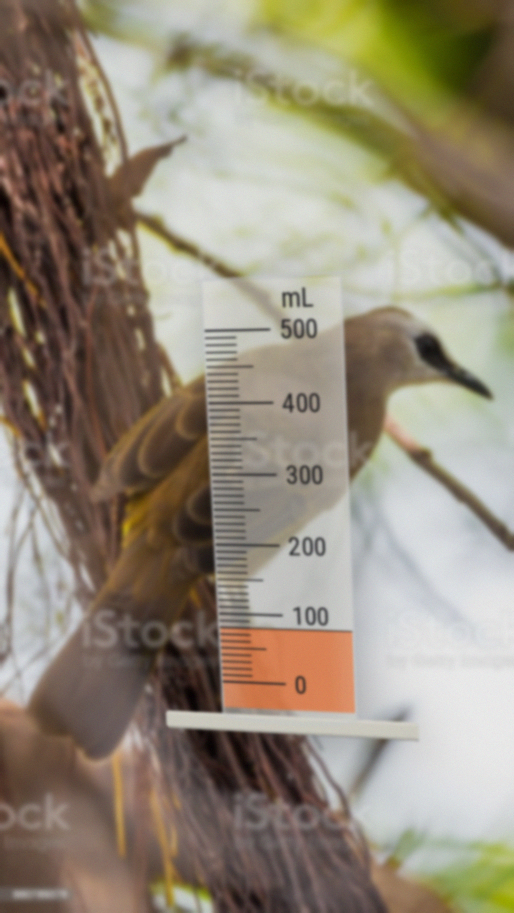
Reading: 80 mL
